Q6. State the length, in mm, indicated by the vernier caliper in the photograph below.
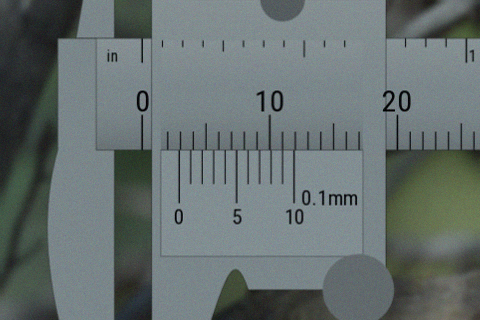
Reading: 2.9 mm
